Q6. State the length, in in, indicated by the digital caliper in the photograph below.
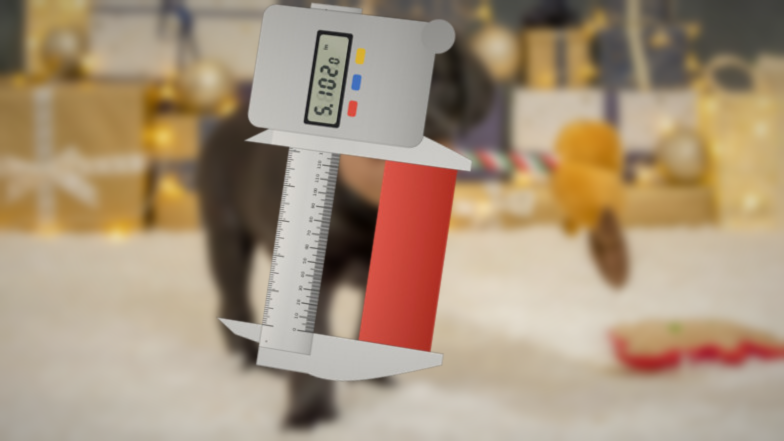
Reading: 5.1020 in
